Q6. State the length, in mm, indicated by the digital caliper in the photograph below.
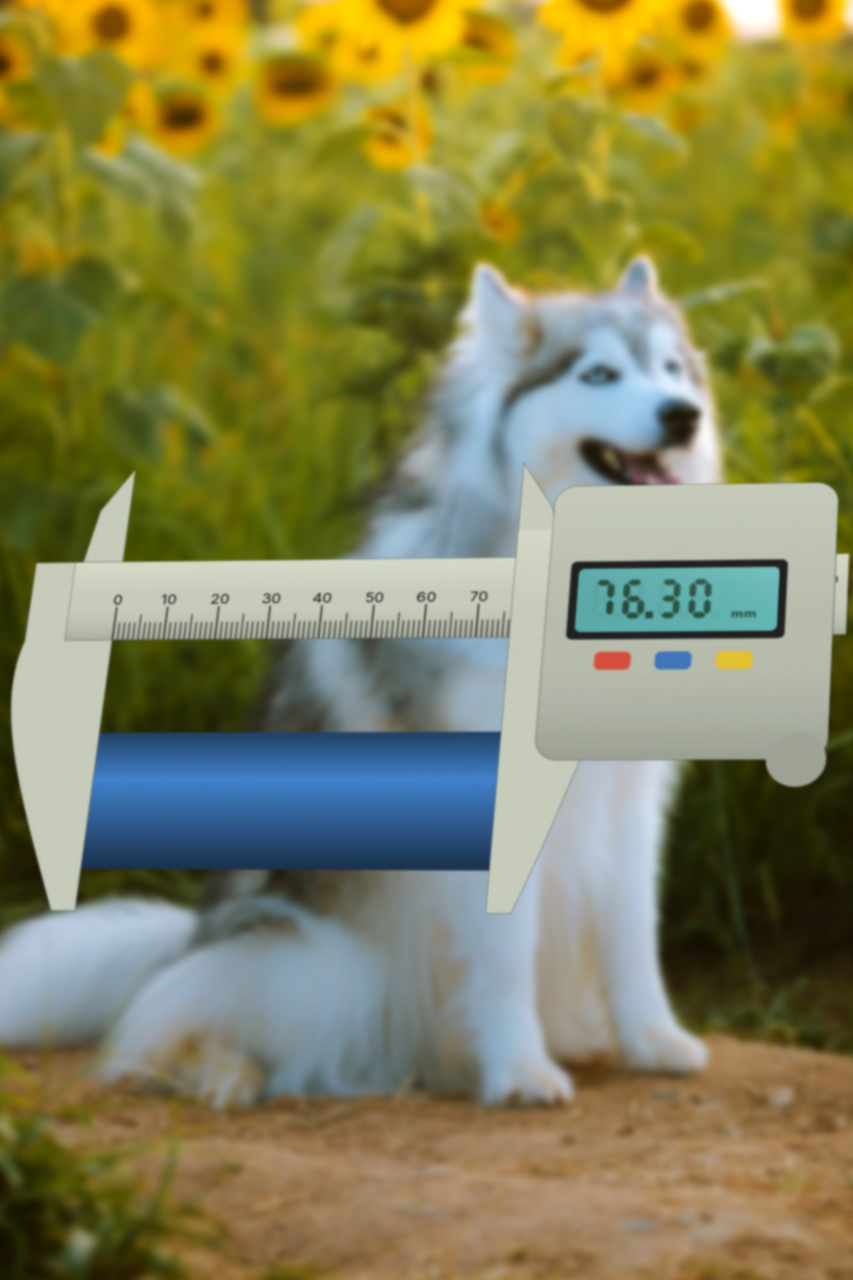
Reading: 76.30 mm
